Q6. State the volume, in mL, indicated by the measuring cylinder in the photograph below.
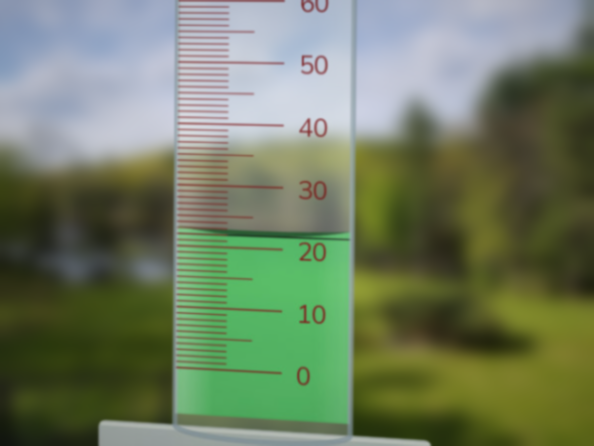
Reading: 22 mL
